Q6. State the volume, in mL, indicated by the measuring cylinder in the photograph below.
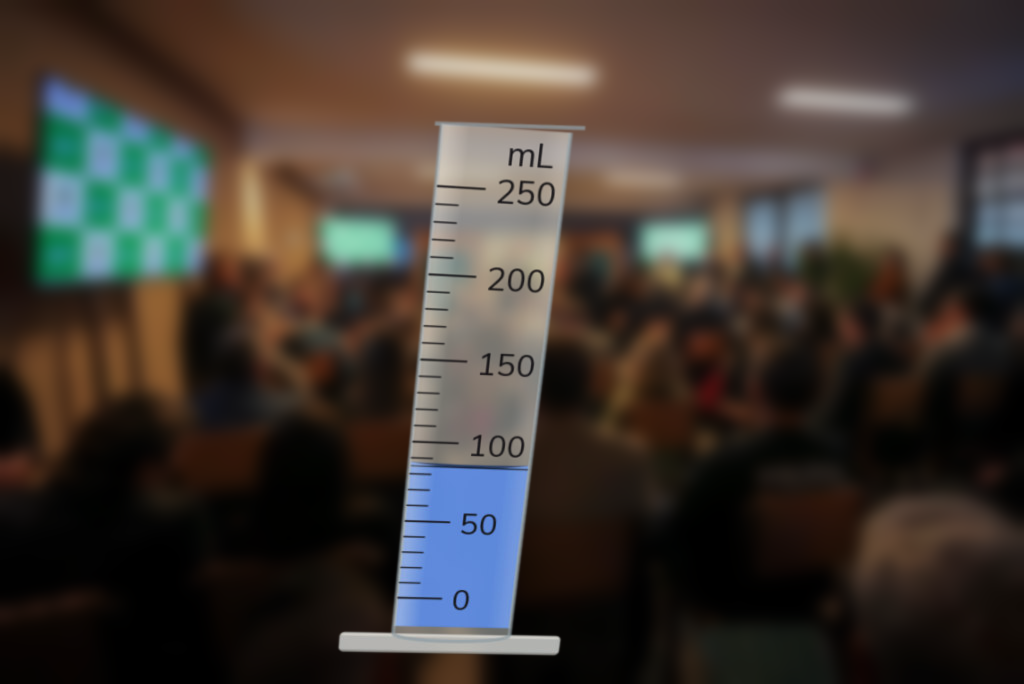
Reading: 85 mL
